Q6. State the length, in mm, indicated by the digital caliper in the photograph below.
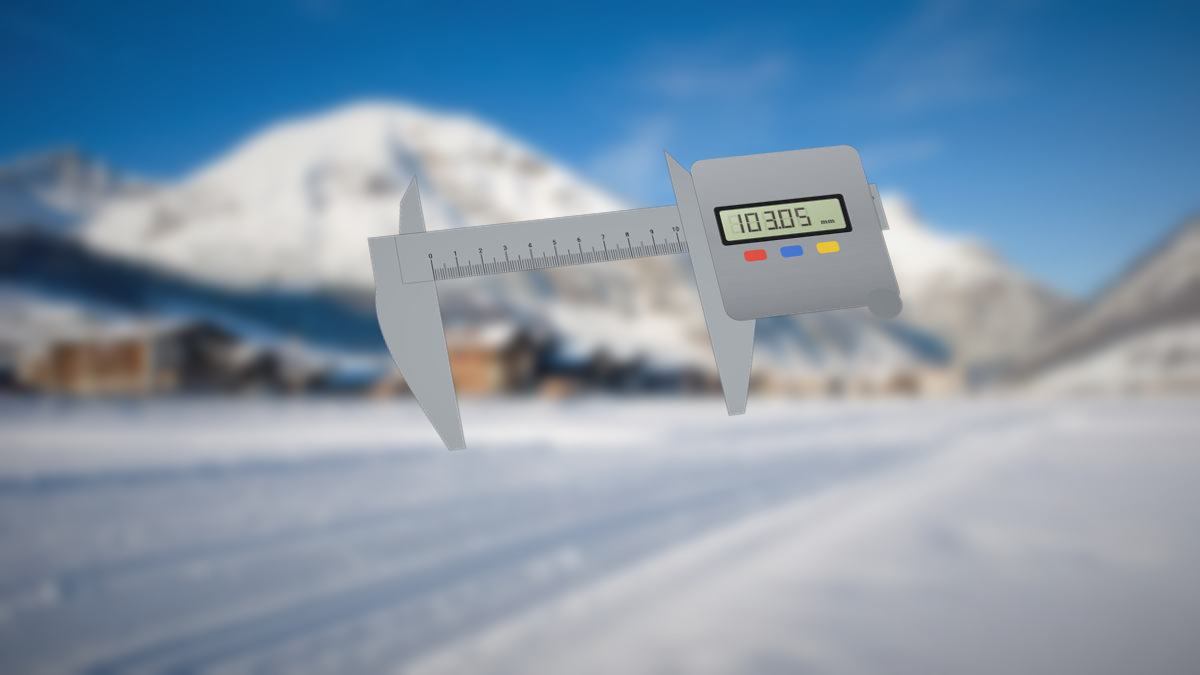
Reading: 103.05 mm
